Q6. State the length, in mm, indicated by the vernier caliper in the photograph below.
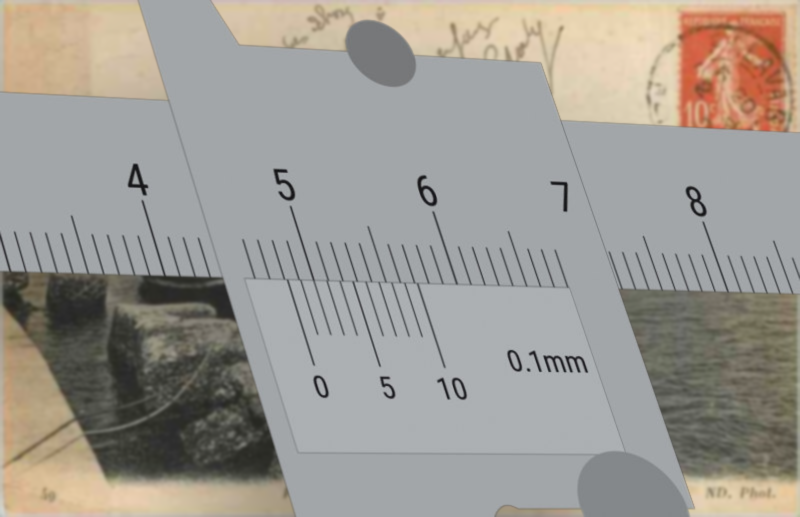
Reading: 48.2 mm
